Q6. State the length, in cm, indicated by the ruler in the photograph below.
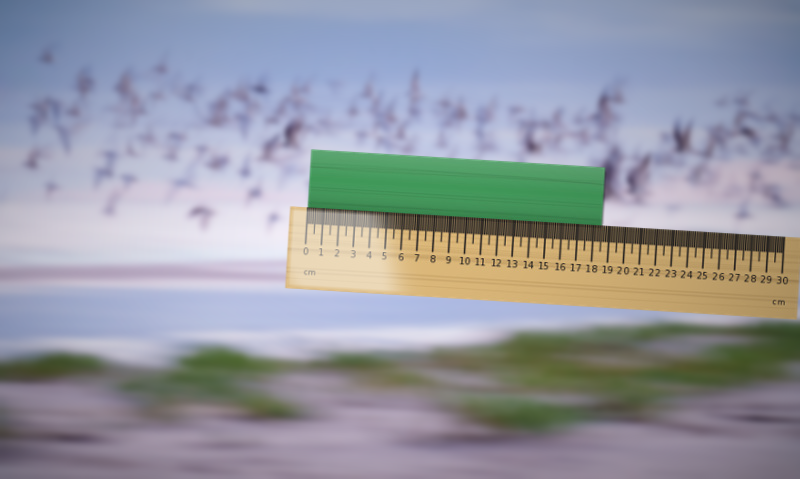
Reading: 18.5 cm
